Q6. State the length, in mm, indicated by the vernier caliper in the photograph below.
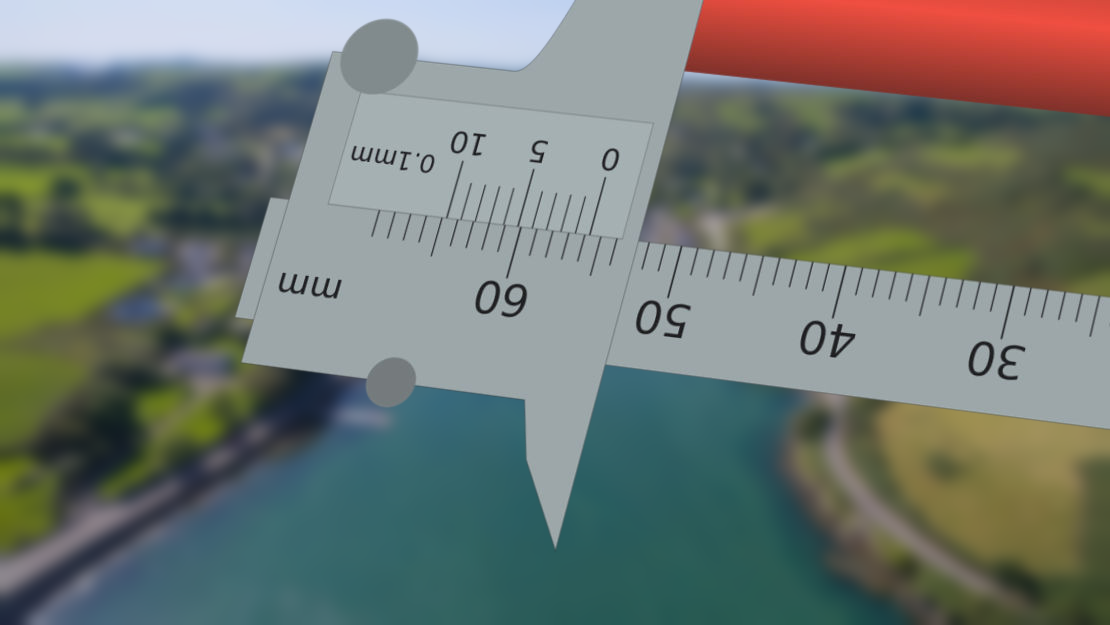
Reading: 55.7 mm
